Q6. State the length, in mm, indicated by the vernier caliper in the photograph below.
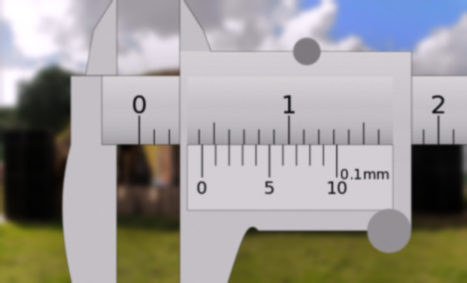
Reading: 4.2 mm
